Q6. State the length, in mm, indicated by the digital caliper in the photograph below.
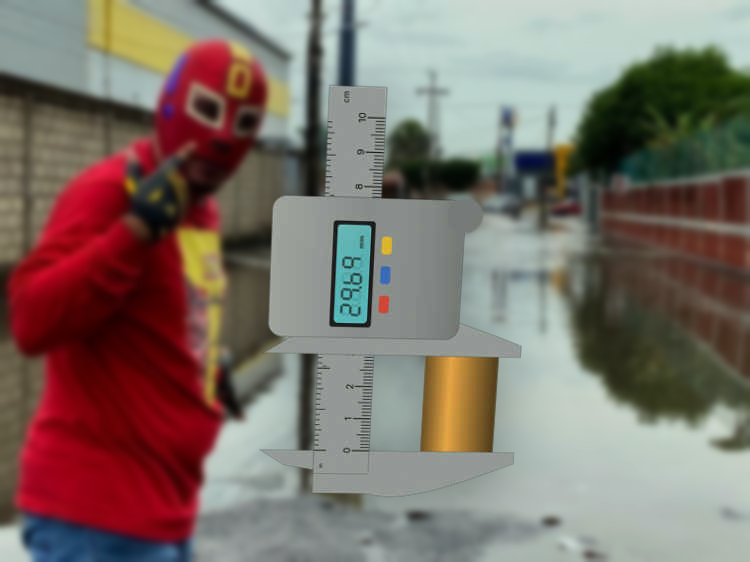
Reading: 29.69 mm
